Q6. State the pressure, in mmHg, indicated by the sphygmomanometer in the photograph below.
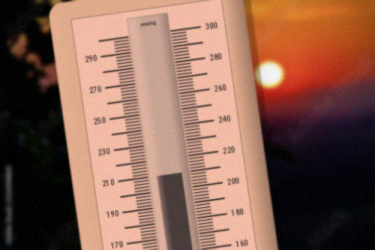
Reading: 210 mmHg
